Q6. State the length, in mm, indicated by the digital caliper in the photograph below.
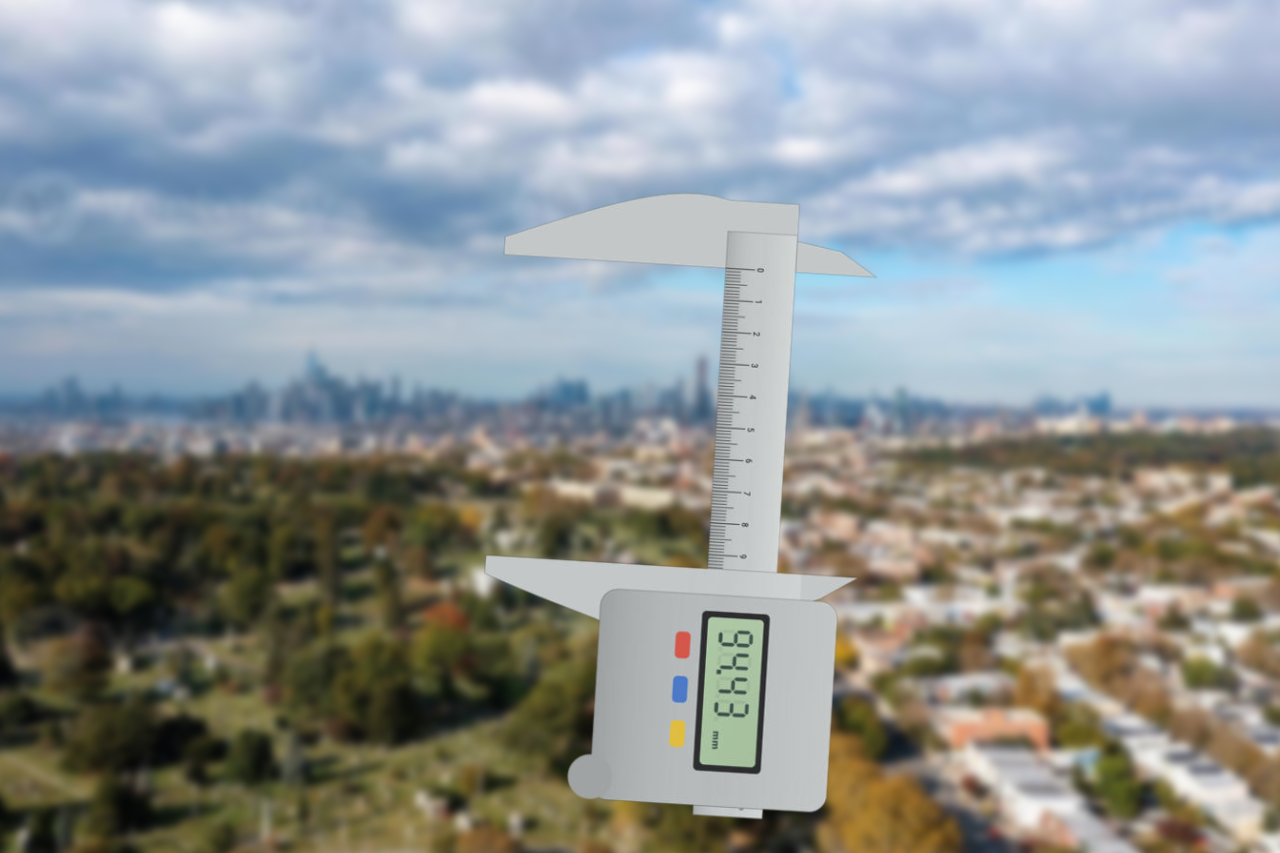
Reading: 94.43 mm
